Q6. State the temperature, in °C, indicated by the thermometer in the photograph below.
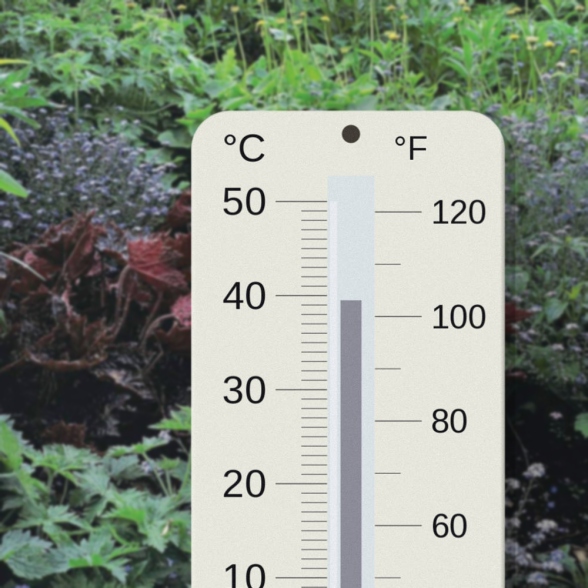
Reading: 39.5 °C
